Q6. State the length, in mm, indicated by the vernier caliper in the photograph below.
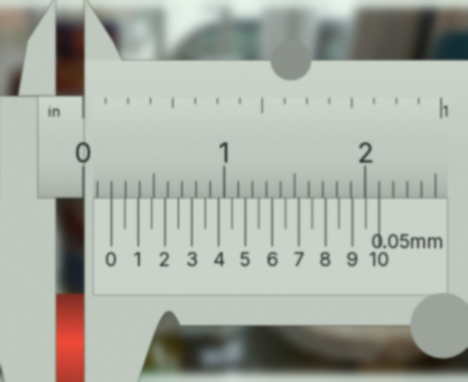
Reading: 2.0 mm
